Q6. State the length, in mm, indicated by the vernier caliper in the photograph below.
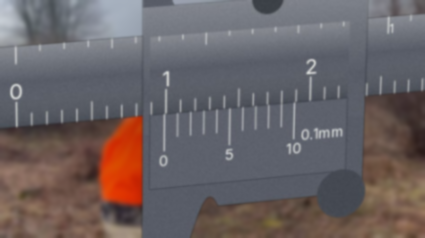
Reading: 9.9 mm
